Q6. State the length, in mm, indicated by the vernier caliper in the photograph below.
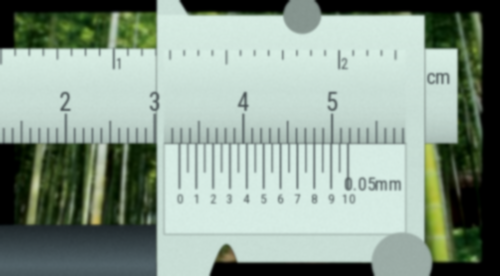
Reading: 32.8 mm
